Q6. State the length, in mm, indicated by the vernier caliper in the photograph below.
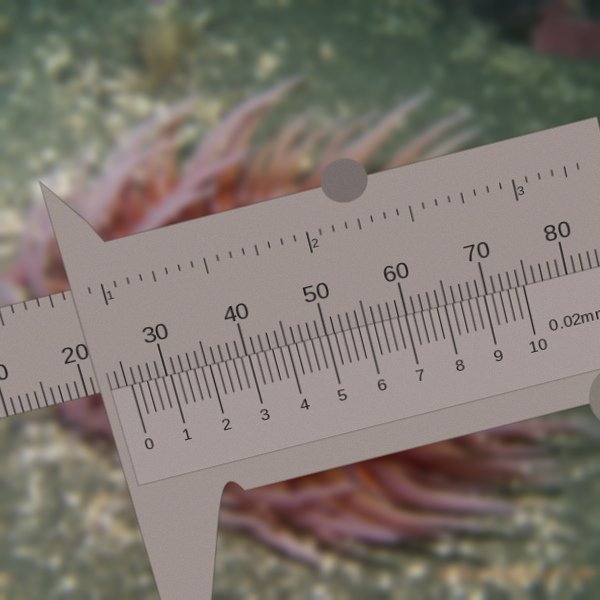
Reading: 25.6 mm
